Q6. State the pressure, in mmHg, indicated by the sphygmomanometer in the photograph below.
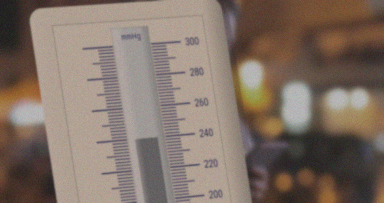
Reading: 240 mmHg
